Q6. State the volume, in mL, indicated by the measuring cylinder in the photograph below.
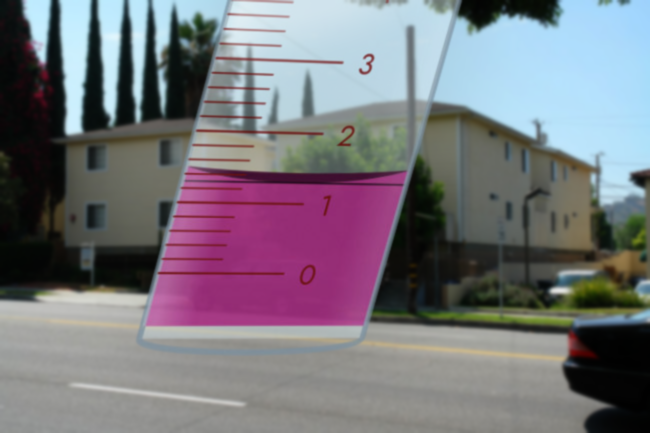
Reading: 1.3 mL
